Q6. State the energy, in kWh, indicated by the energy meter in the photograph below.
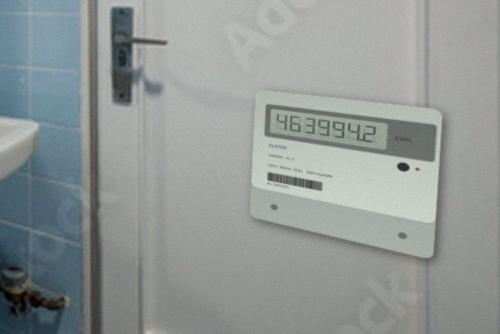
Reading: 463994.2 kWh
